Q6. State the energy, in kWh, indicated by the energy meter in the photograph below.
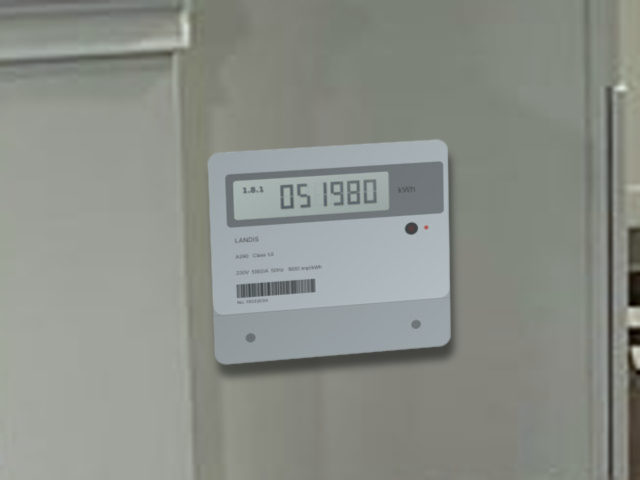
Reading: 51980 kWh
